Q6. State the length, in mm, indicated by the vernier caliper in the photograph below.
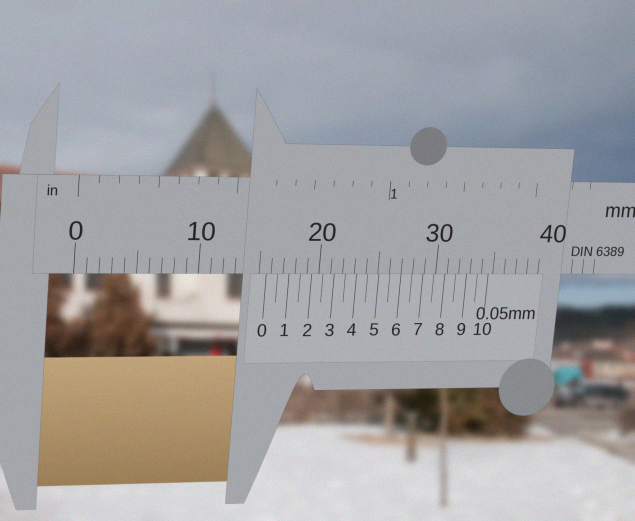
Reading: 15.6 mm
